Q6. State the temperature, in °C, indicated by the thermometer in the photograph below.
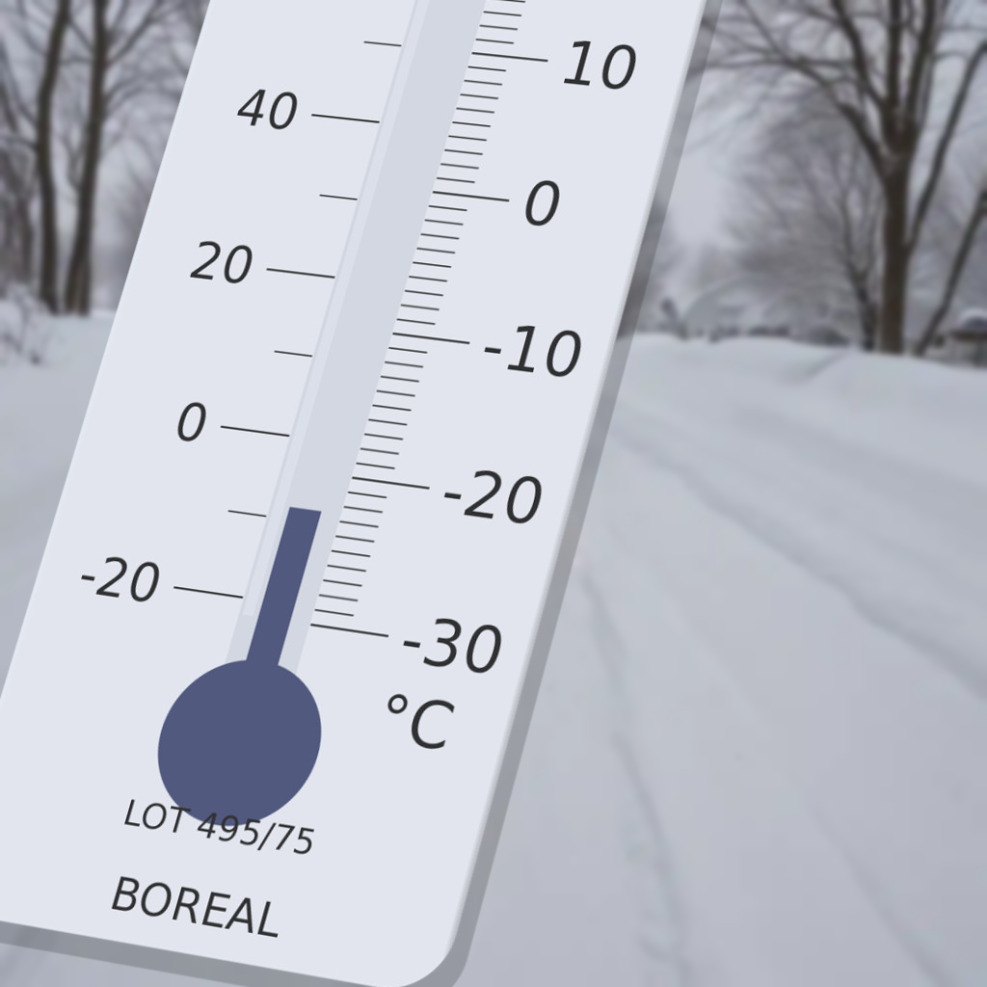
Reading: -22.5 °C
